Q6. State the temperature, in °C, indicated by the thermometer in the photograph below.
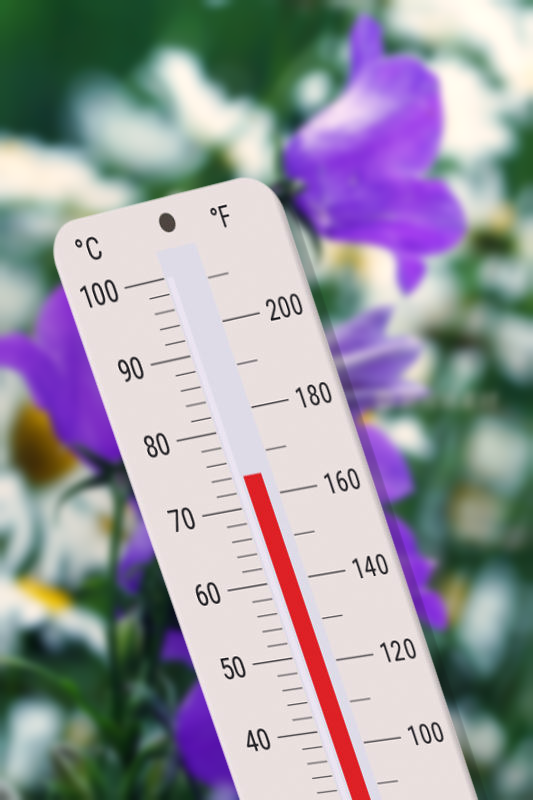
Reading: 74 °C
